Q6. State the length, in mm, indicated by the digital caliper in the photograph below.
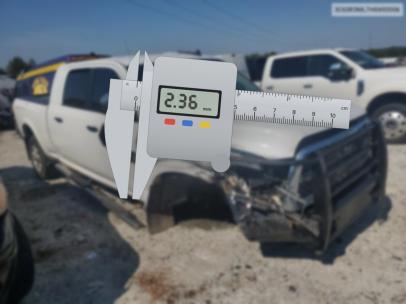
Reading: 2.36 mm
